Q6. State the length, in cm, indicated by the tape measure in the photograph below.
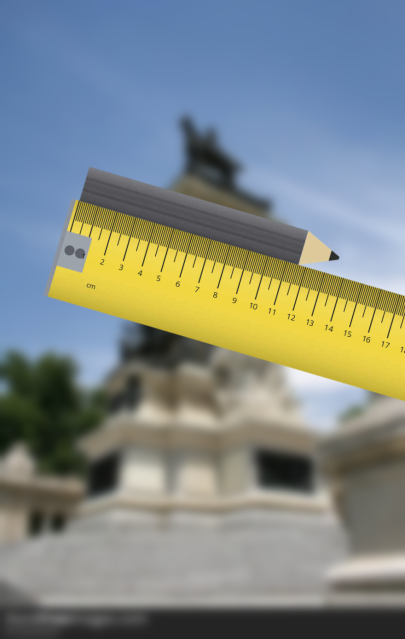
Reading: 13.5 cm
